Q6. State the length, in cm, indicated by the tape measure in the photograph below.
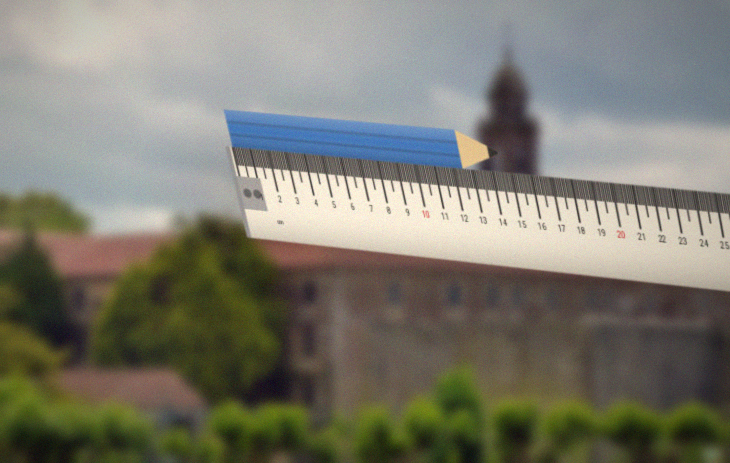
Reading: 14.5 cm
